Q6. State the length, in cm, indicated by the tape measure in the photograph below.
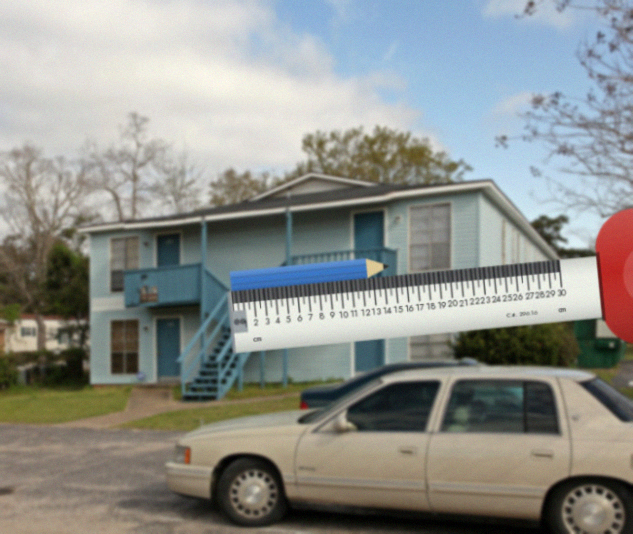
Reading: 14.5 cm
